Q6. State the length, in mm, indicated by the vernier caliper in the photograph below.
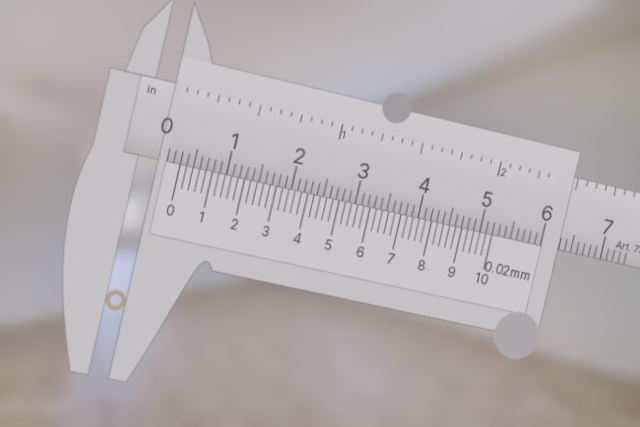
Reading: 3.0 mm
